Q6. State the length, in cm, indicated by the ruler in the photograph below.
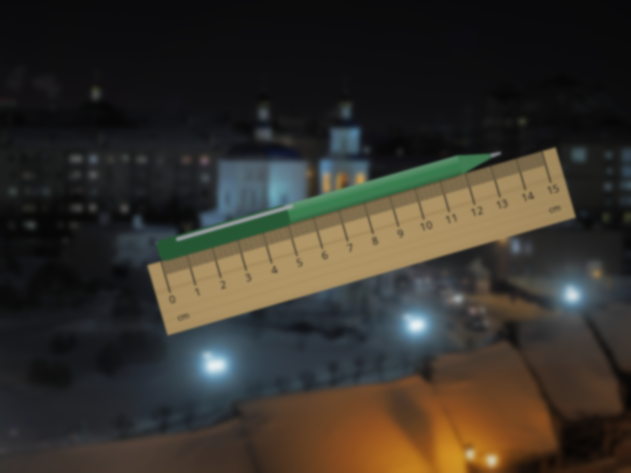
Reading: 13.5 cm
